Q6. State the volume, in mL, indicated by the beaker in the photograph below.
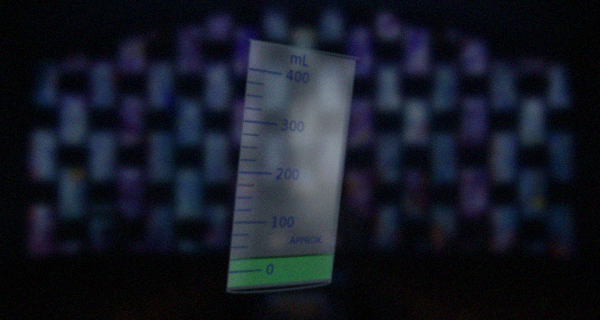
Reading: 25 mL
